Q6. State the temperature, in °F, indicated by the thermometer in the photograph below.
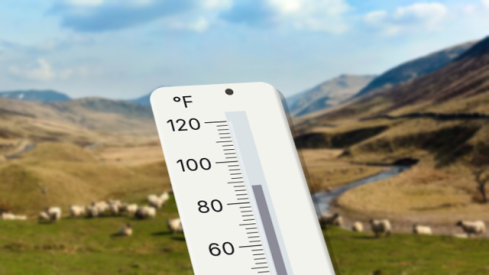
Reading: 88 °F
